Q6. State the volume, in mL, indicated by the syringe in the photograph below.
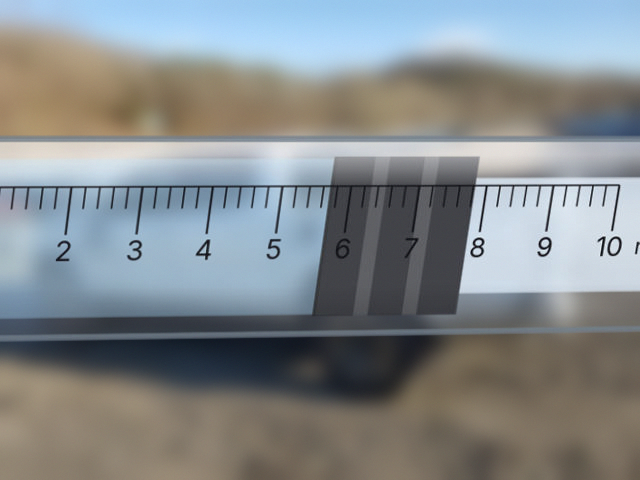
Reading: 5.7 mL
